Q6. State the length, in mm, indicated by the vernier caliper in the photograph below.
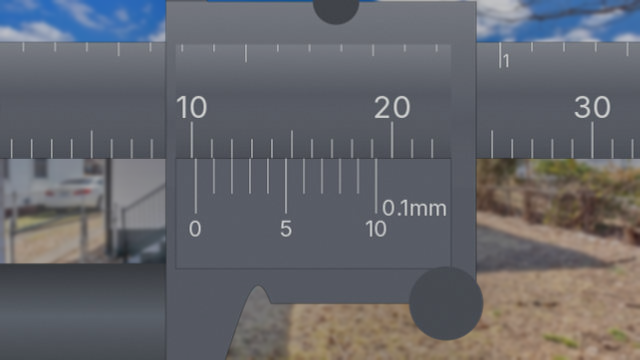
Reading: 10.2 mm
